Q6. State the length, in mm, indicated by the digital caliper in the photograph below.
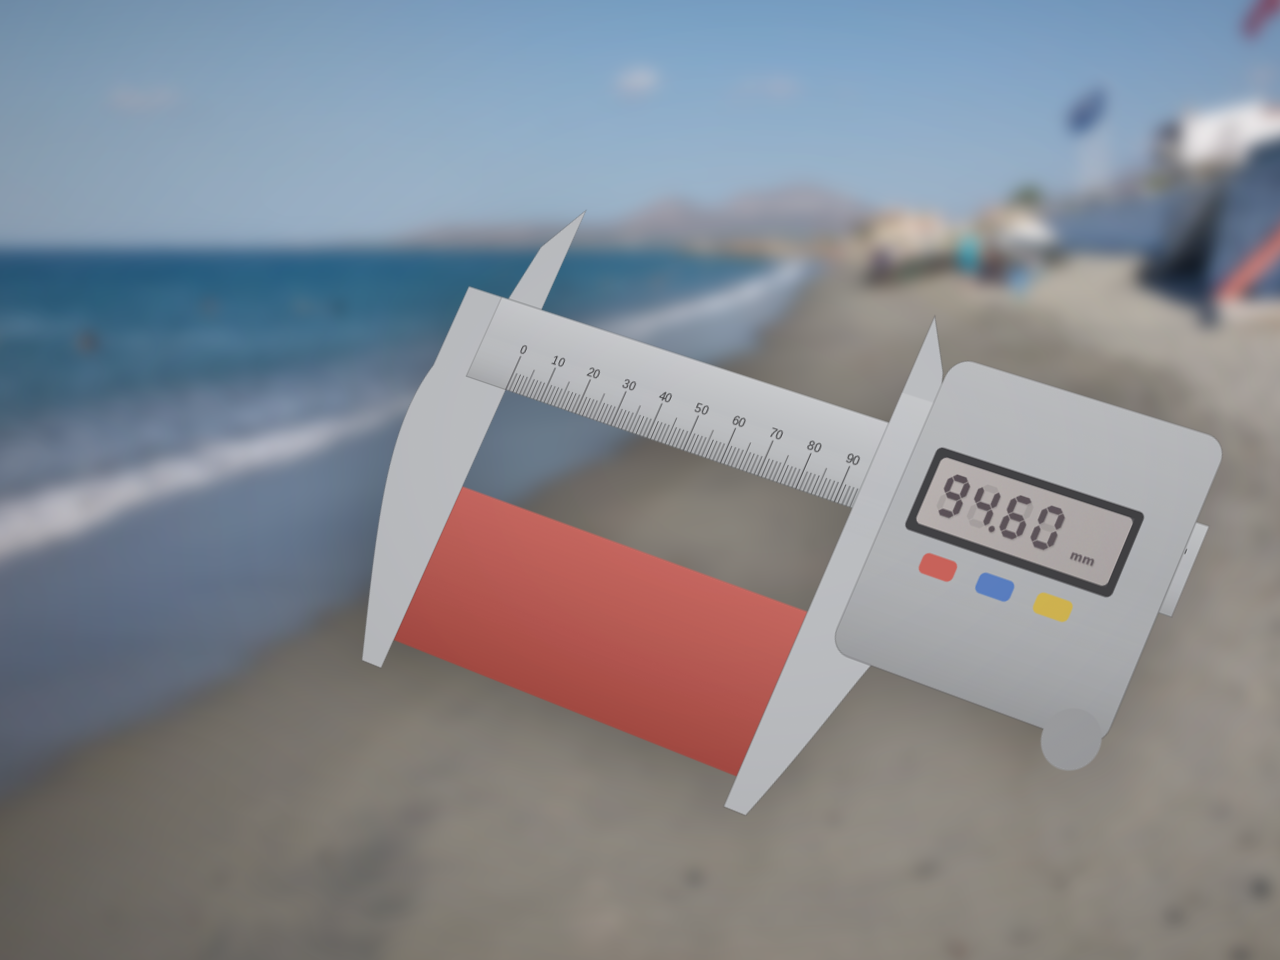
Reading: 94.60 mm
